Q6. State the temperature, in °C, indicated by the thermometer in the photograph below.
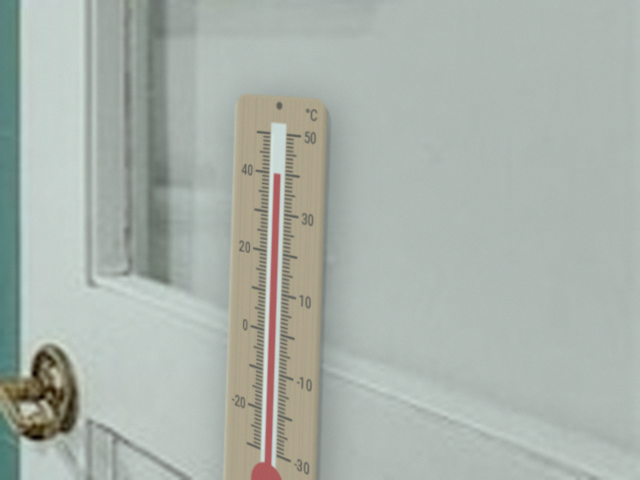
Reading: 40 °C
